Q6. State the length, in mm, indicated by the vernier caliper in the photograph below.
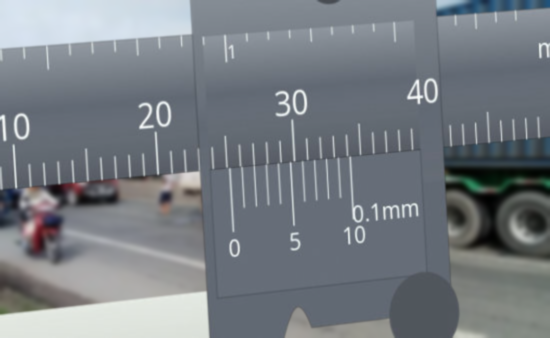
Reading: 25.2 mm
